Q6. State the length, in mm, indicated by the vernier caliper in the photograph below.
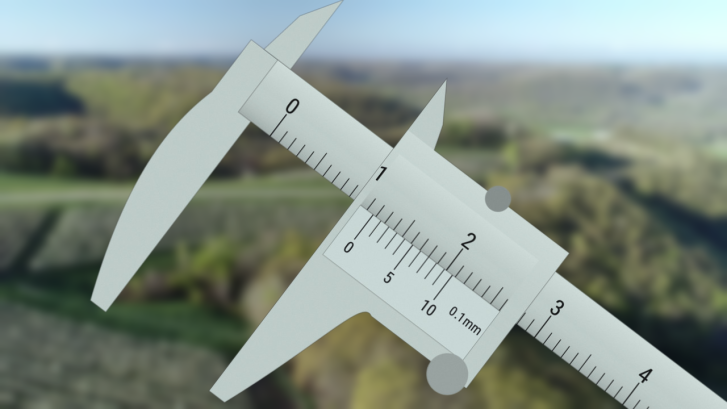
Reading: 11.7 mm
